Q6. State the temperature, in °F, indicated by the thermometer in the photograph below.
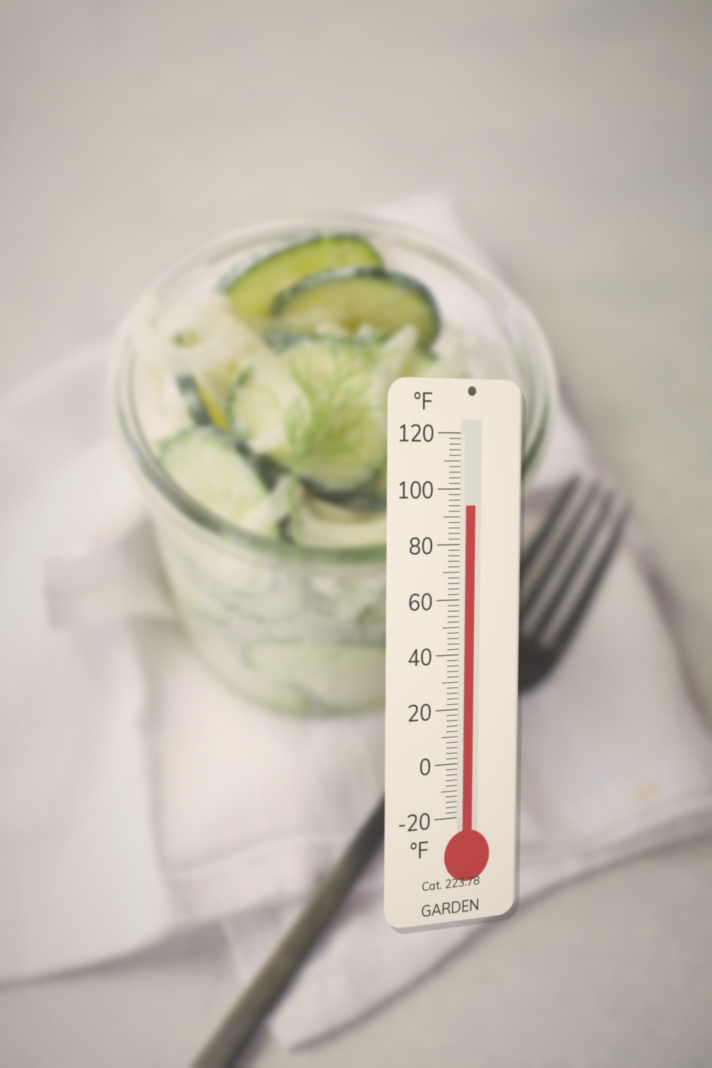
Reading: 94 °F
